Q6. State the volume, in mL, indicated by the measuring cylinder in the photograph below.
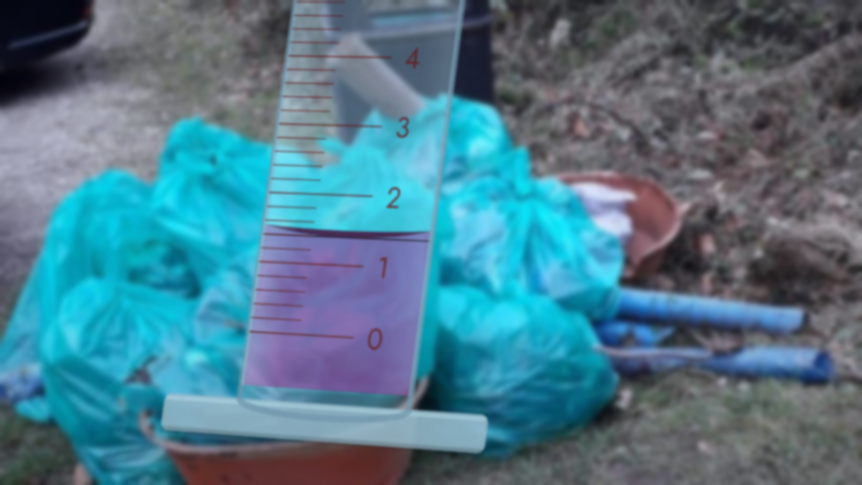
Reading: 1.4 mL
